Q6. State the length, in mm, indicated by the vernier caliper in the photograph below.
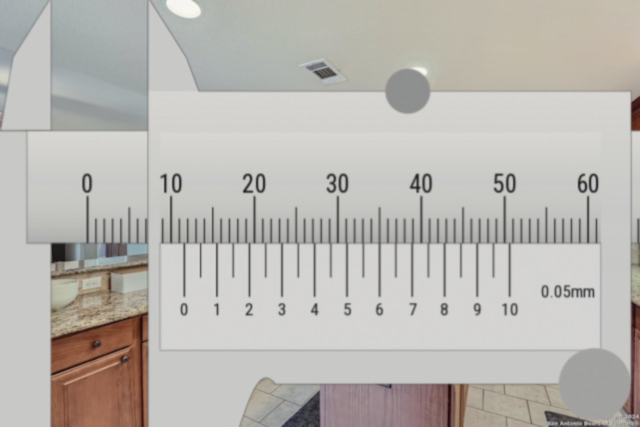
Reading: 11.6 mm
